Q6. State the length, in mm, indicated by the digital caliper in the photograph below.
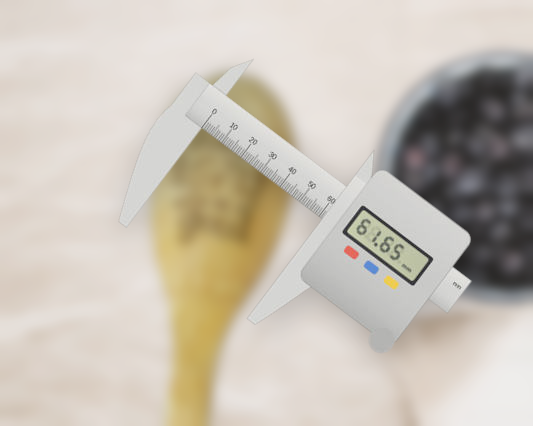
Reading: 61.65 mm
